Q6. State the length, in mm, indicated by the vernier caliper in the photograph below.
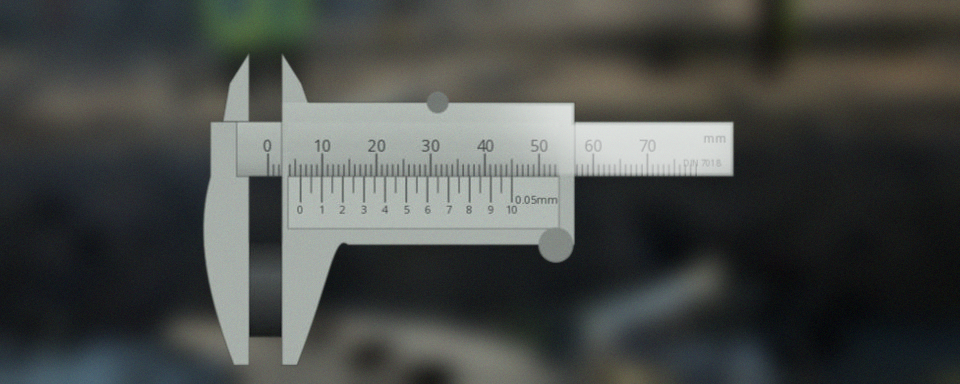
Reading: 6.0 mm
